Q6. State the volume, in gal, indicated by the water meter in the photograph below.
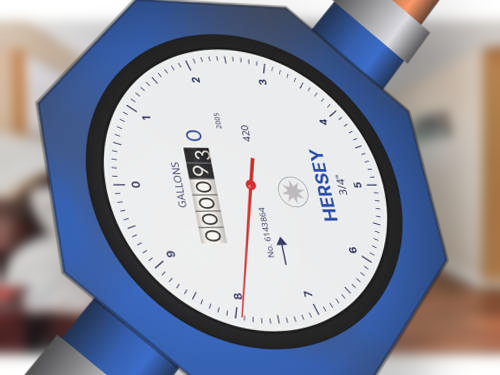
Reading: 927.9 gal
